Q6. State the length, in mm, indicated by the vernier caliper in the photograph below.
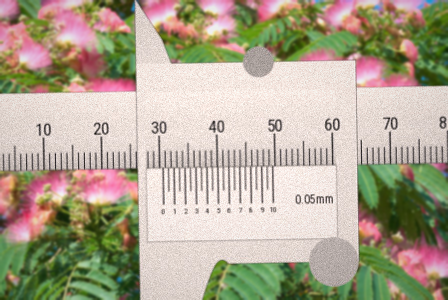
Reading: 30.6 mm
